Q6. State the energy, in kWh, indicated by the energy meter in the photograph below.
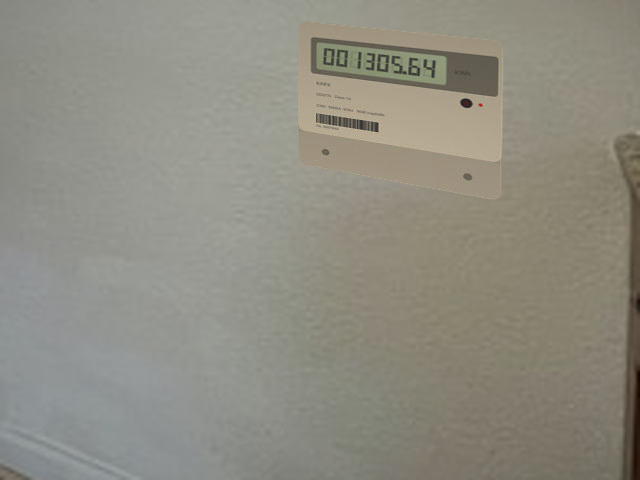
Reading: 1305.64 kWh
